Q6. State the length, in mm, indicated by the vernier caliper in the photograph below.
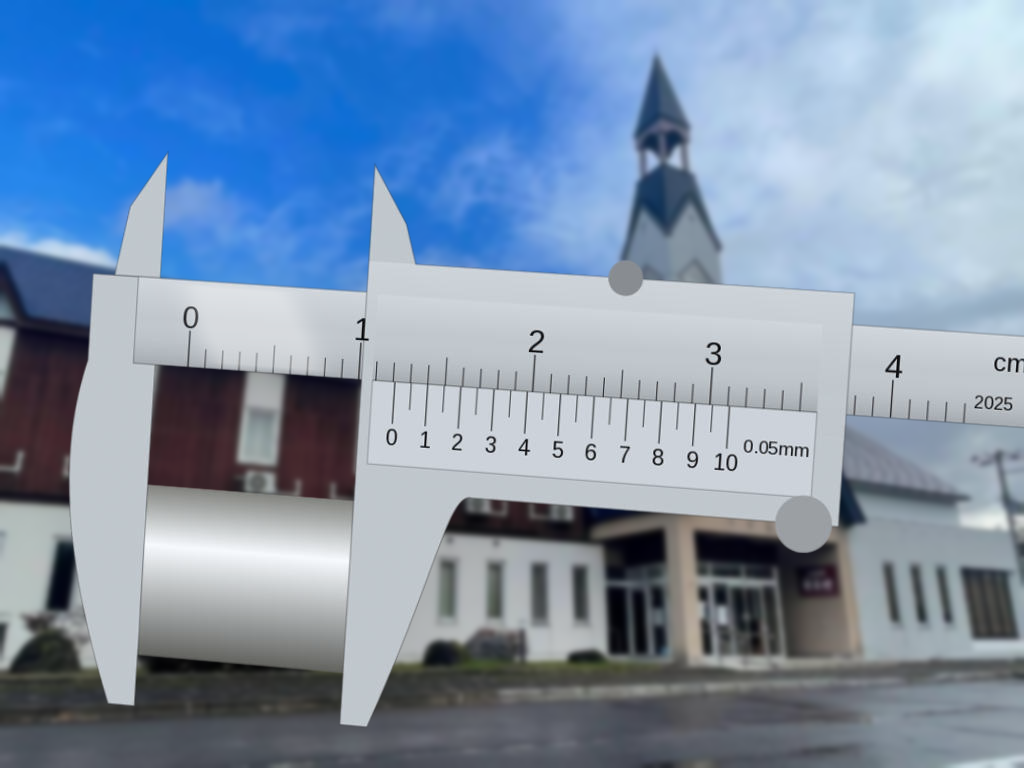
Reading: 12.1 mm
